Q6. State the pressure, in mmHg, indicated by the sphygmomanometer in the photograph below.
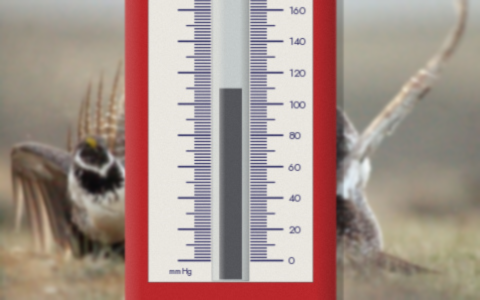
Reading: 110 mmHg
